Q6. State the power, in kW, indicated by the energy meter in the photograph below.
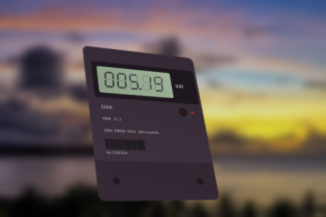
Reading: 5.19 kW
